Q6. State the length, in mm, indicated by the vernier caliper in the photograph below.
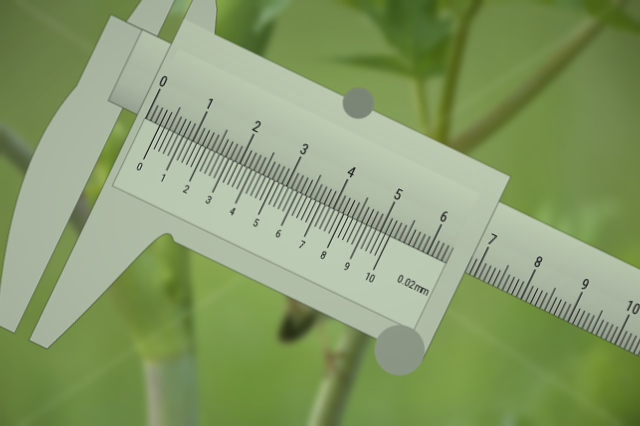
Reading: 3.0 mm
